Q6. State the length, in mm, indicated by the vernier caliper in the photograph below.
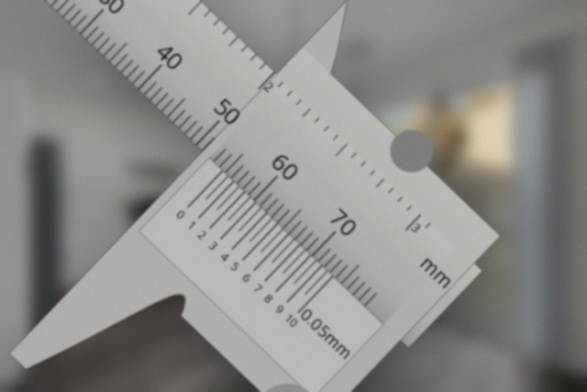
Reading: 54.6 mm
